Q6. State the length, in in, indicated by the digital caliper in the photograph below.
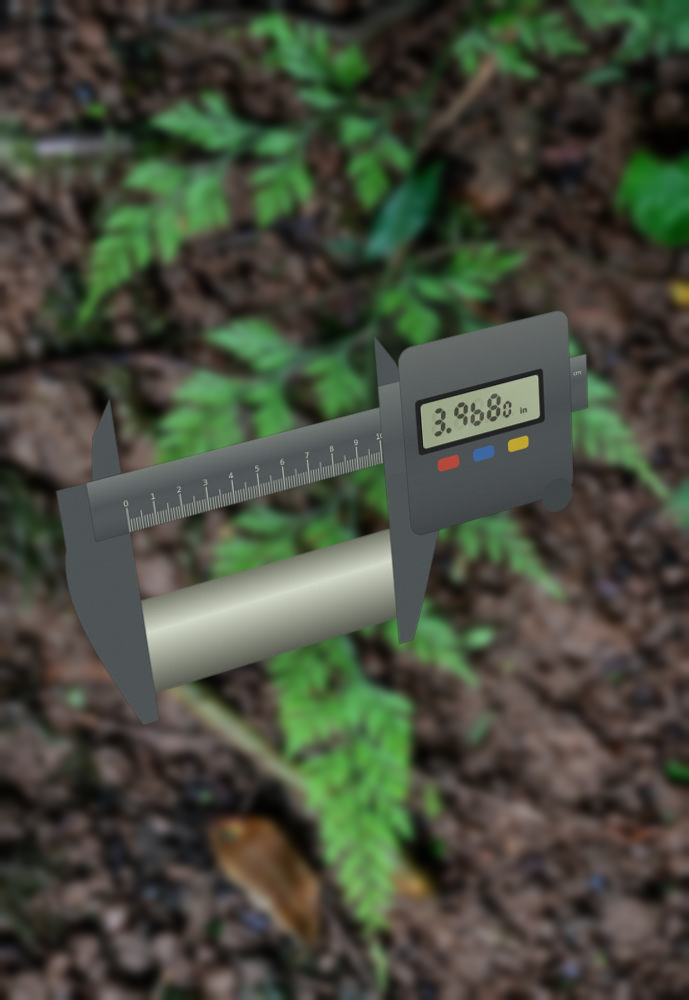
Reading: 3.9680 in
